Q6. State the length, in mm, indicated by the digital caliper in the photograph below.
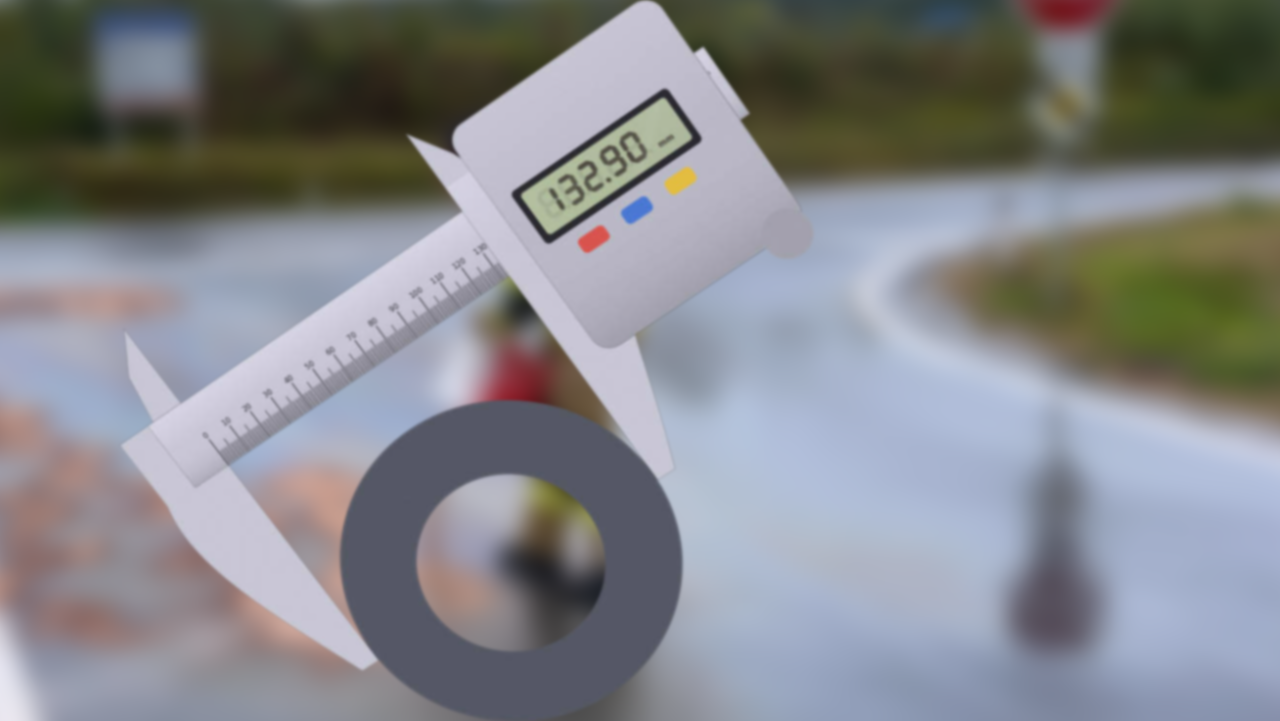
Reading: 132.90 mm
